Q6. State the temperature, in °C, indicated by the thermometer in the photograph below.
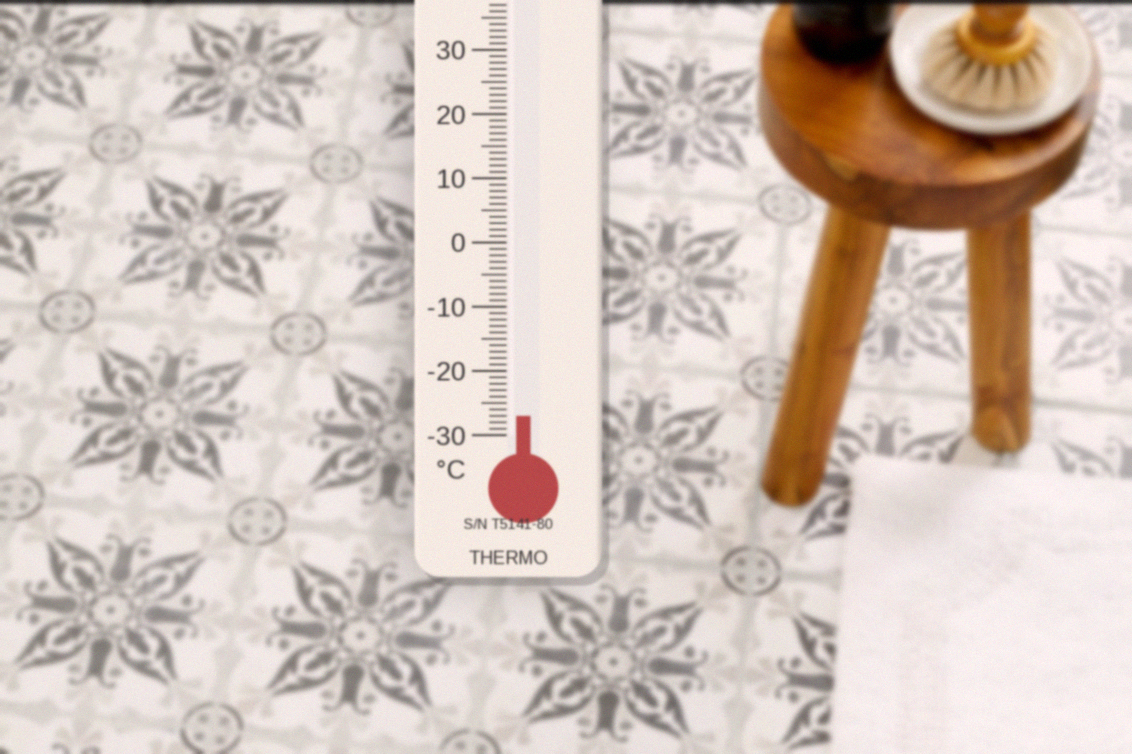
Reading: -27 °C
